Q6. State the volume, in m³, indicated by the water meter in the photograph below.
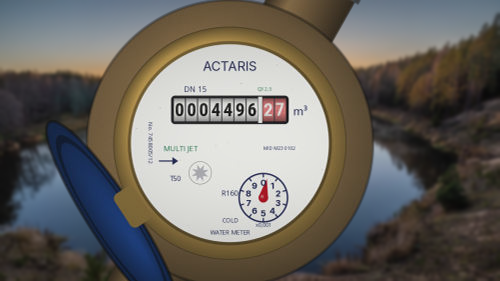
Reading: 4496.270 m³
